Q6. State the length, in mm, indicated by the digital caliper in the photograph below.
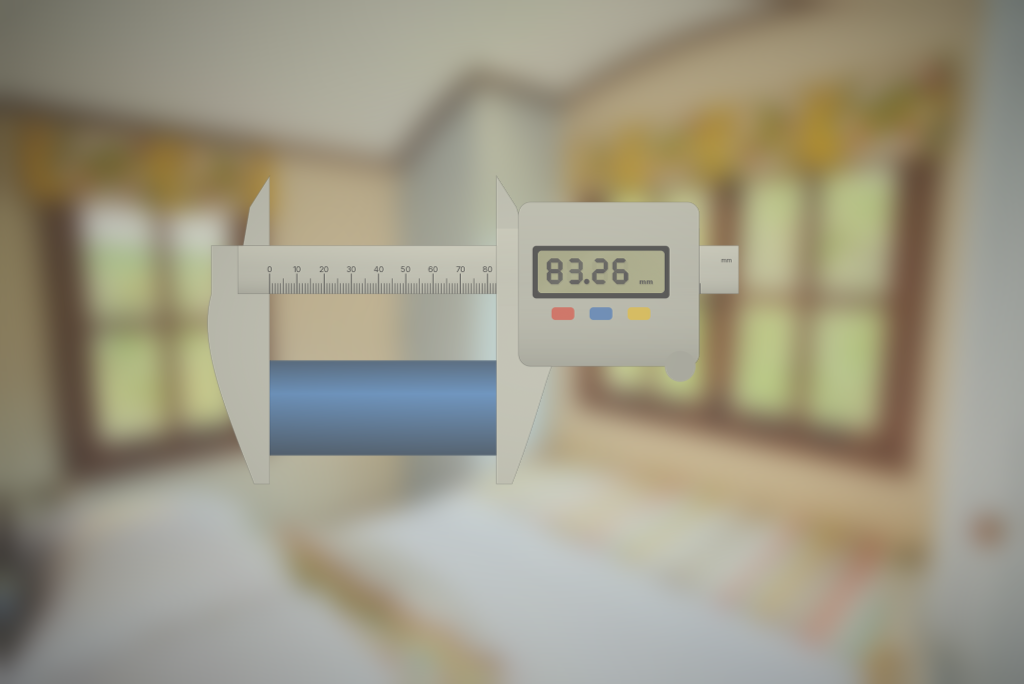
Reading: 83.26 mm
